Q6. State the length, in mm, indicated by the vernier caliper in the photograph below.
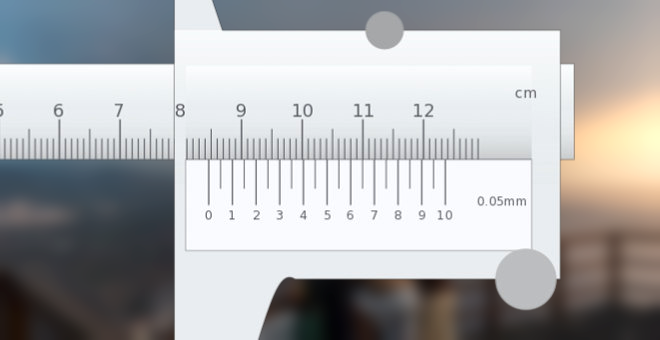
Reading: 84.6 mm
